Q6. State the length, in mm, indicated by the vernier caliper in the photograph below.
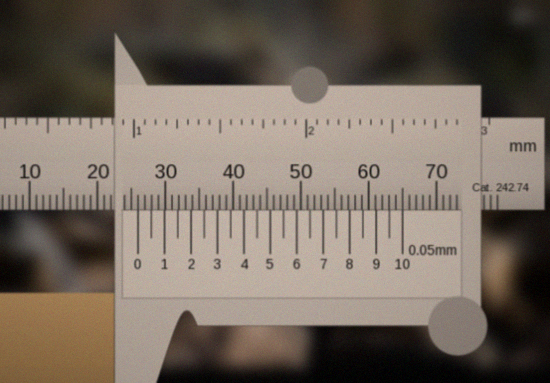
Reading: 26.0 mm
